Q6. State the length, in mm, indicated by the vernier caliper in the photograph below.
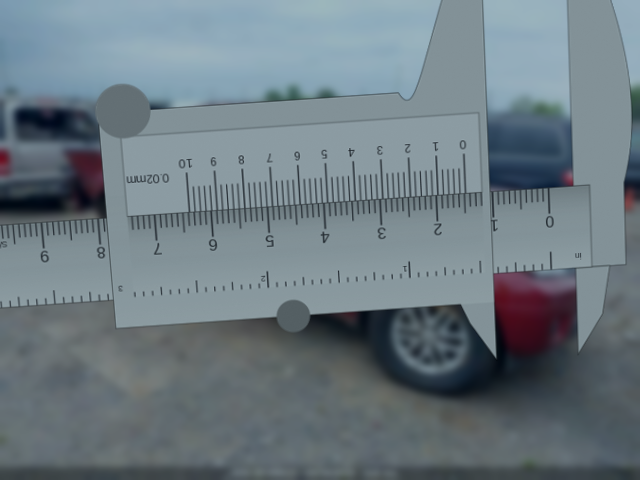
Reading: 14.8 mm
